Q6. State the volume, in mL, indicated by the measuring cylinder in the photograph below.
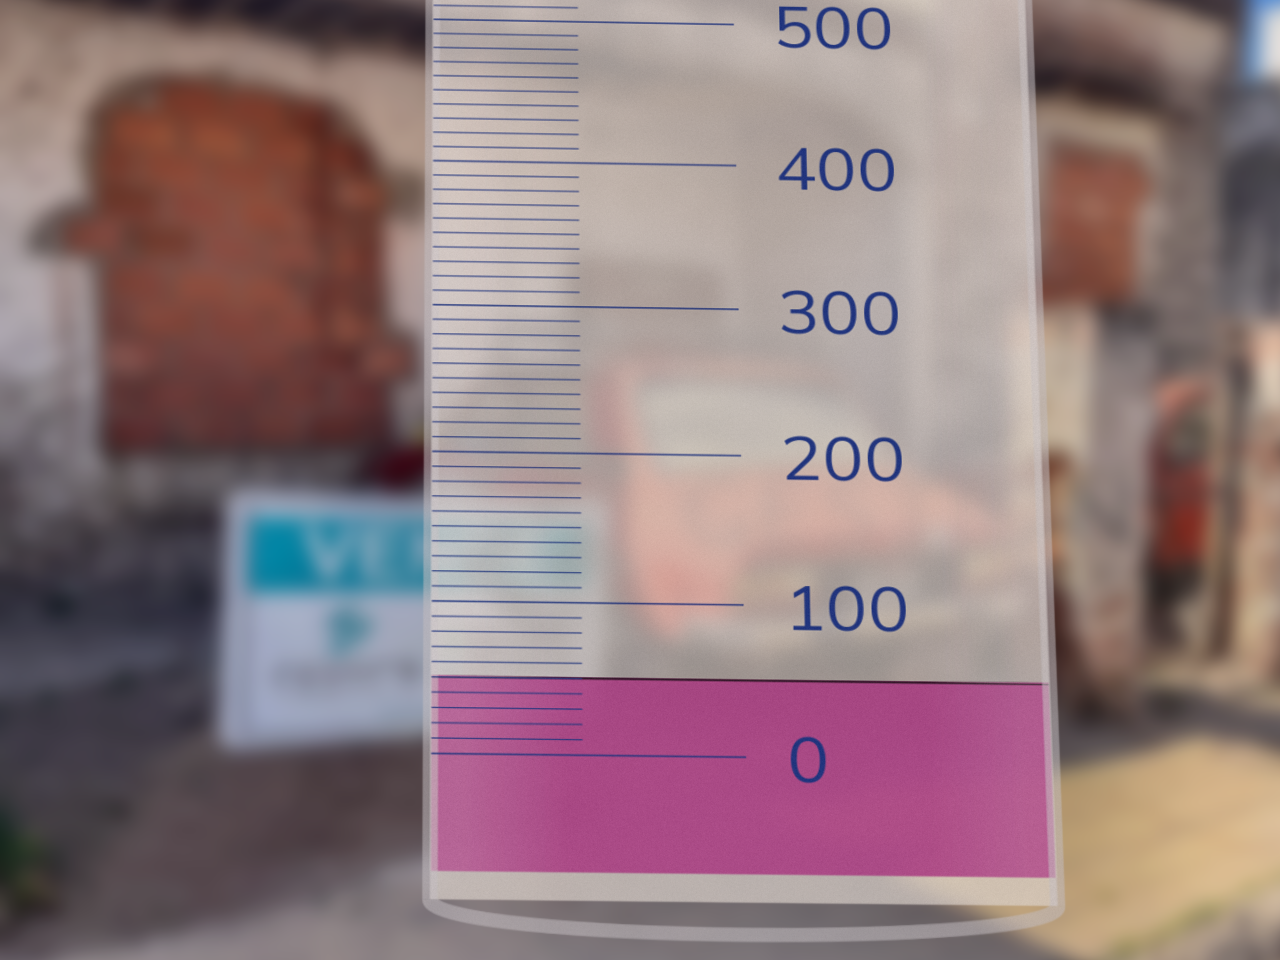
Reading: 50 mL
